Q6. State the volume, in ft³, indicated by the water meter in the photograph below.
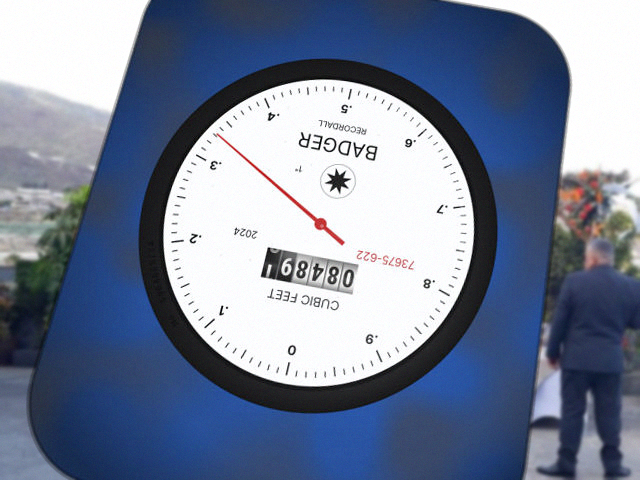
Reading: 84891.33 ft³
